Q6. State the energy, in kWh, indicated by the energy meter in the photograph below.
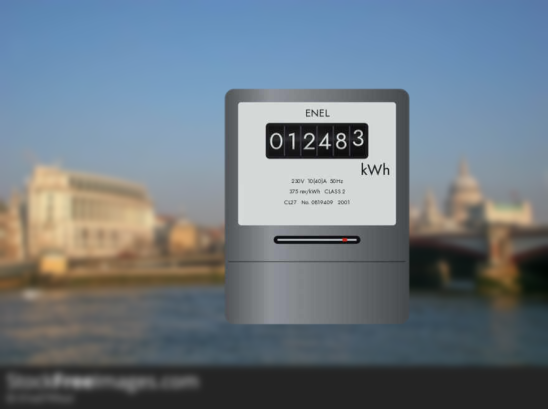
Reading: 12483 kWh
